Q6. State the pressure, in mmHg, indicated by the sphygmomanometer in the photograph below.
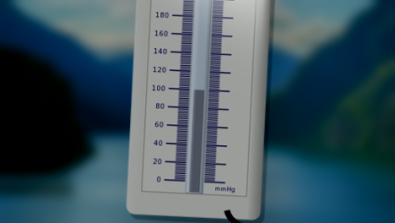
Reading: 100 mmHg
